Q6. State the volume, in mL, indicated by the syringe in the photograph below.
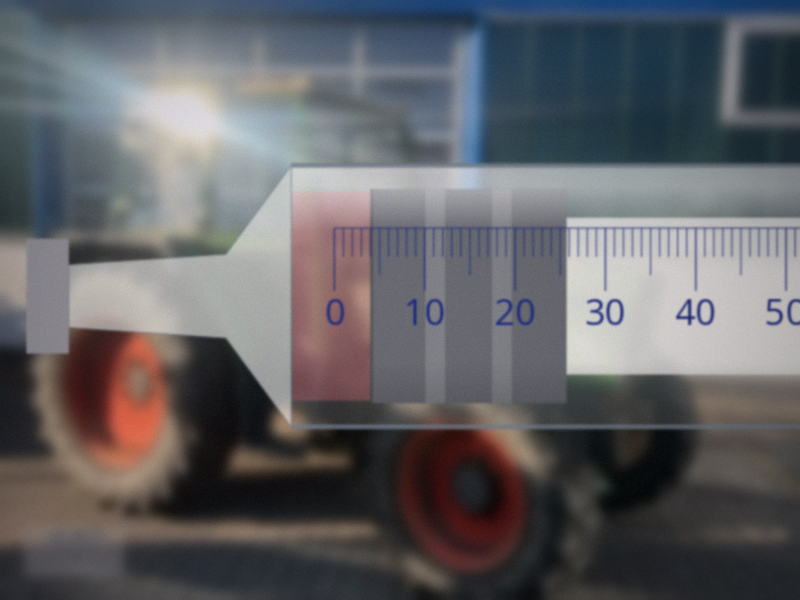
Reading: 4 mL
